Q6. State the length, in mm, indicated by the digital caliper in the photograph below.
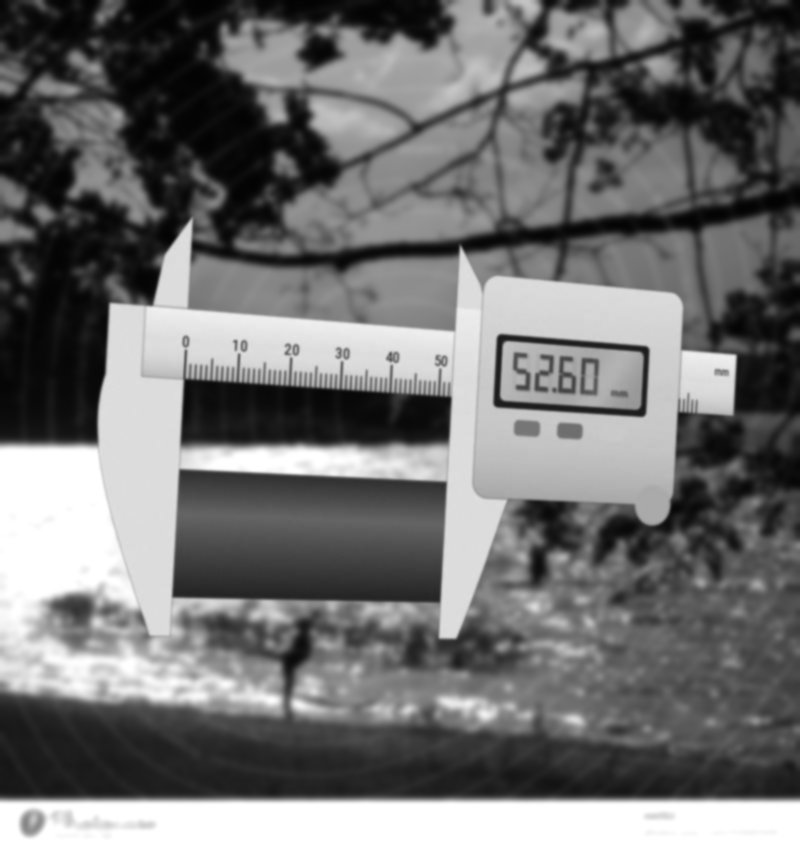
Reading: 52.60 mm
